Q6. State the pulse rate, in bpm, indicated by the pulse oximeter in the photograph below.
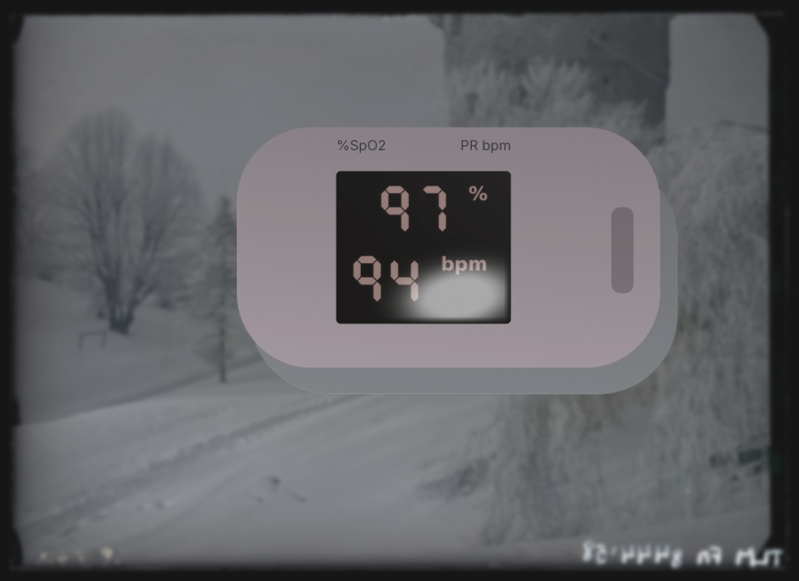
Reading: 94 bpm
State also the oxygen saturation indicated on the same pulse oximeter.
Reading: 97 %
